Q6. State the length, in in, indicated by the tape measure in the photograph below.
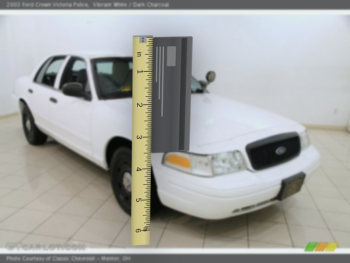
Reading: 3.5 in
